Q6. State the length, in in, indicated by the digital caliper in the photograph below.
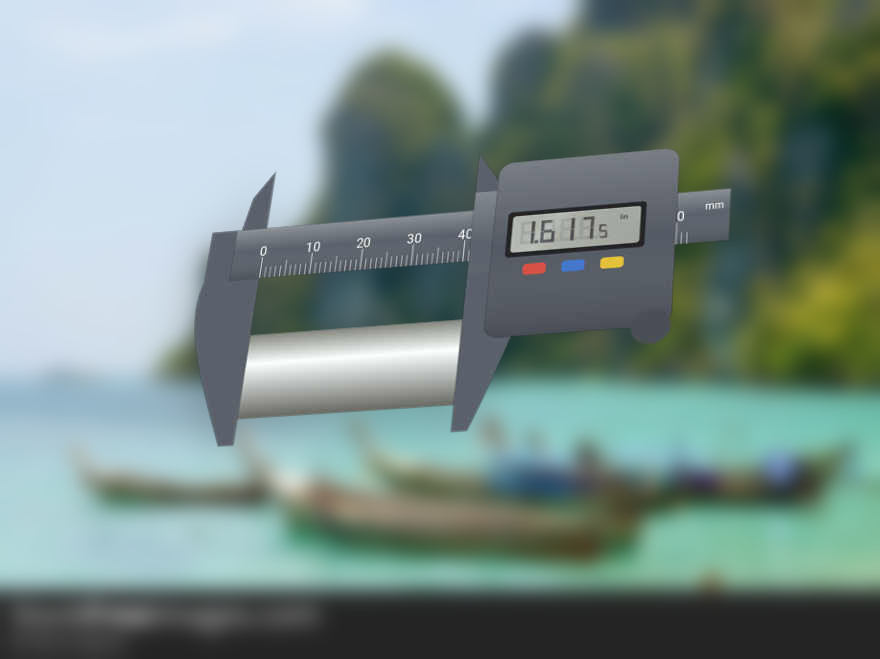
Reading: 1.6175 in
